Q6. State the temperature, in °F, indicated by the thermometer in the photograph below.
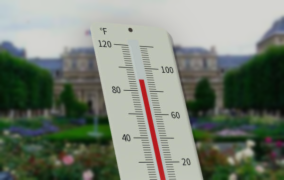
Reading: 90 °F
